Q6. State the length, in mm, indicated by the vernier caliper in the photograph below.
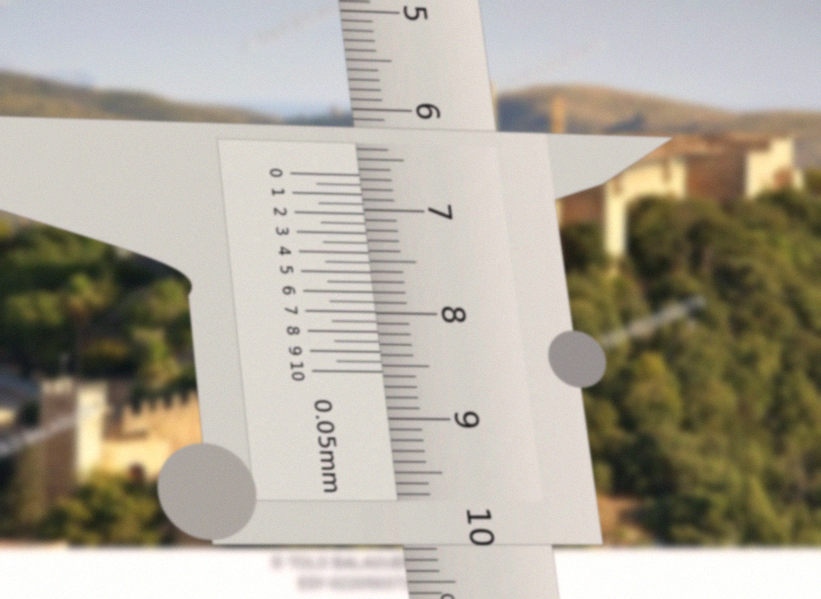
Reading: 66.6 mm
